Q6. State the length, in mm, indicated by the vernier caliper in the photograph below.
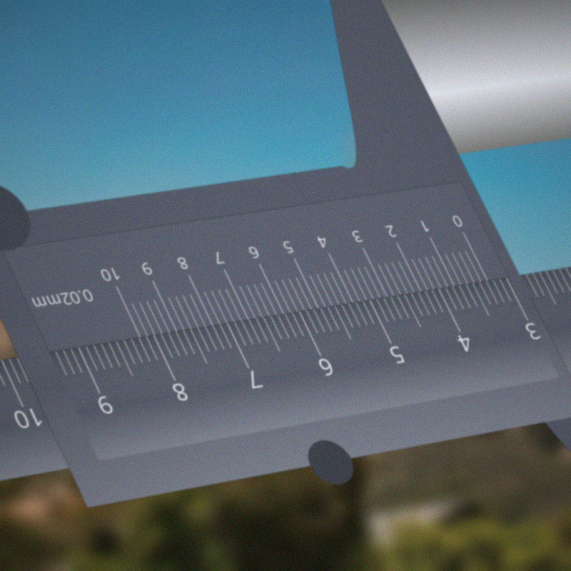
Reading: 32.8 mm
